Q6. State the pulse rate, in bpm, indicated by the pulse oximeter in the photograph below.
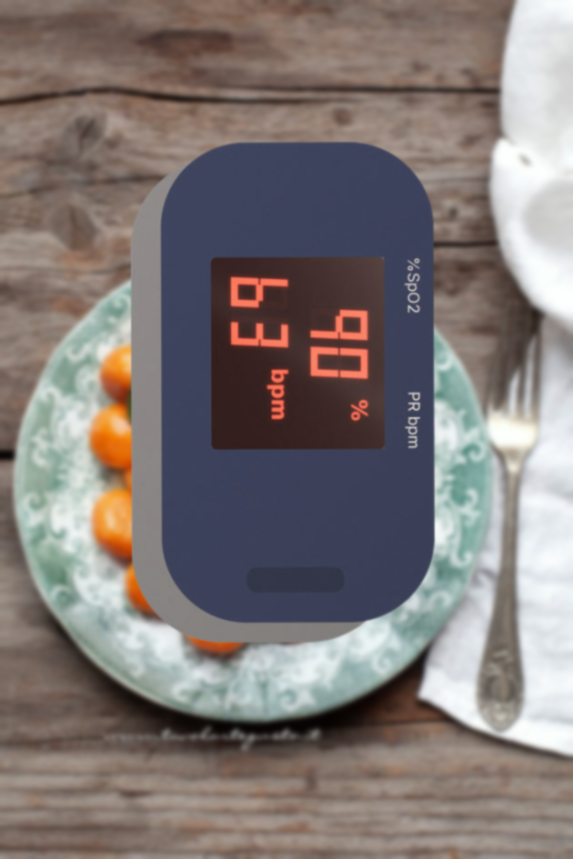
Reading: 63 bpm
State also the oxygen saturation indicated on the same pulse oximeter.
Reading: 90 %
